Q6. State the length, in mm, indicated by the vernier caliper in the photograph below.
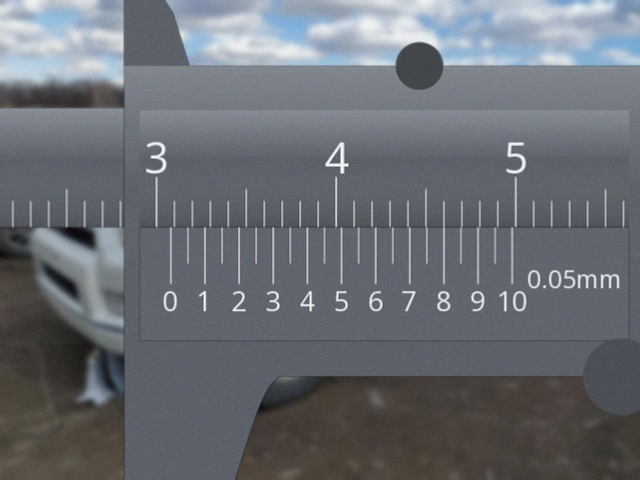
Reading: 30.8 mm
